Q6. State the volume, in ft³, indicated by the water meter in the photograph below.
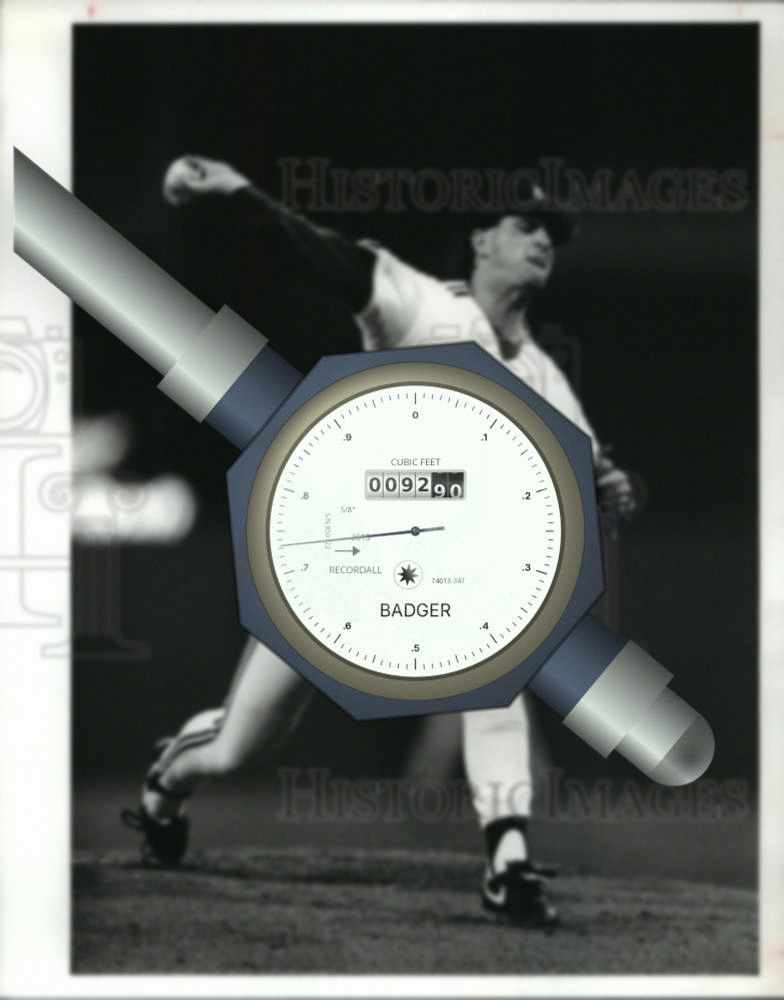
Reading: 9289.73 ft³
